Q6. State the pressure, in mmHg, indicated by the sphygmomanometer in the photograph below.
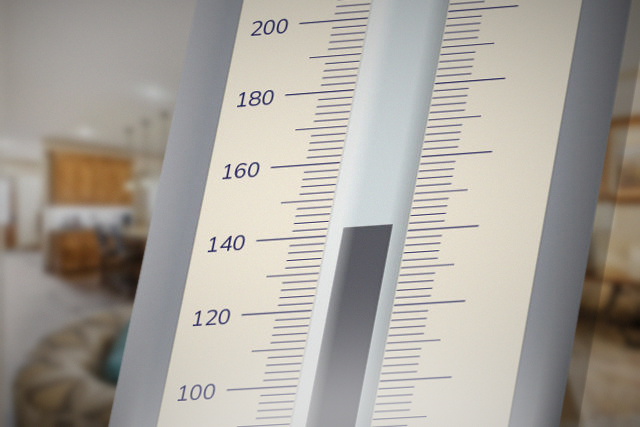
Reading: 142 mmHg
